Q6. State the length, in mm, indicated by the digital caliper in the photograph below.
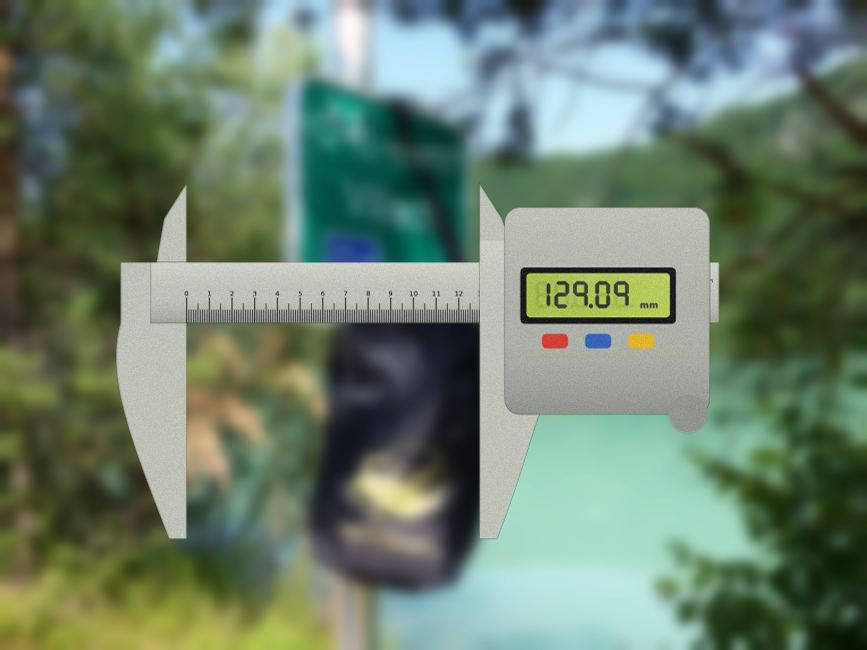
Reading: 129.09 mm
